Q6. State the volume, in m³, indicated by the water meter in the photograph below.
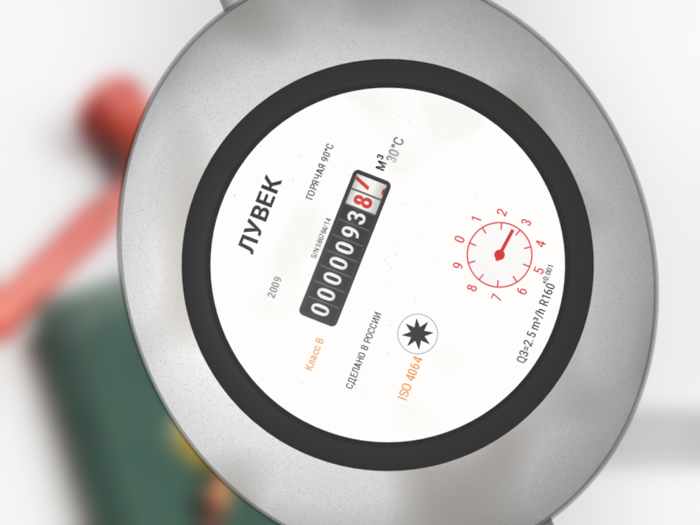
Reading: 93.872 m³
